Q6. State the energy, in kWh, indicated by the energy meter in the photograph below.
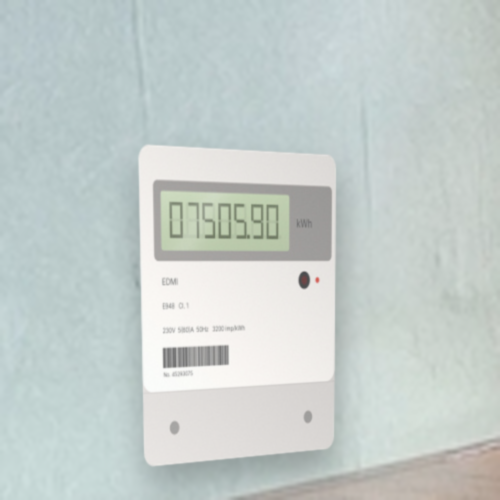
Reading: 7505.90 kWh
